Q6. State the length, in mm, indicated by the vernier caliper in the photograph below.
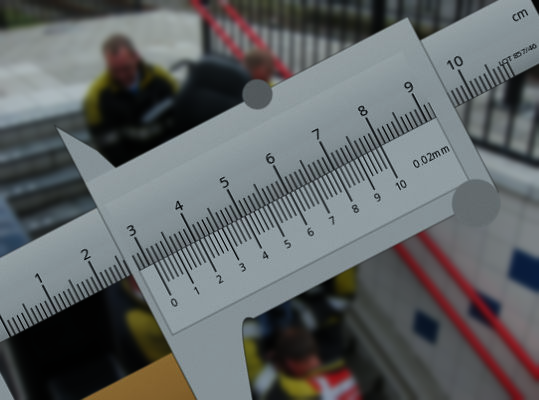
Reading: 31.0 mm
